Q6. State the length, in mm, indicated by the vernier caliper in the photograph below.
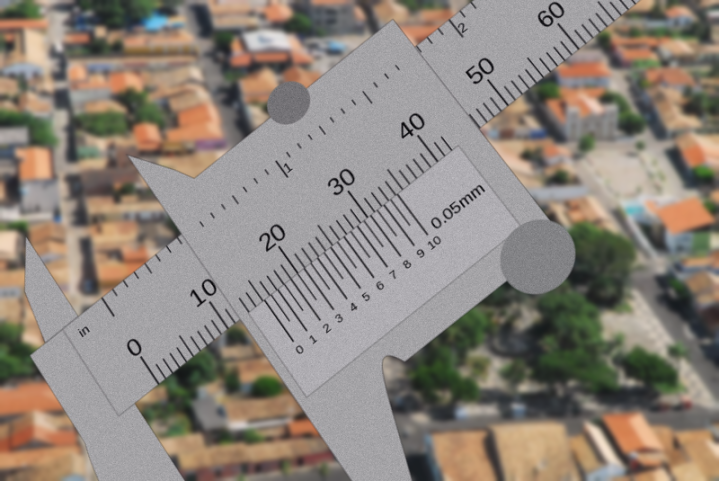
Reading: 15.2 mm
